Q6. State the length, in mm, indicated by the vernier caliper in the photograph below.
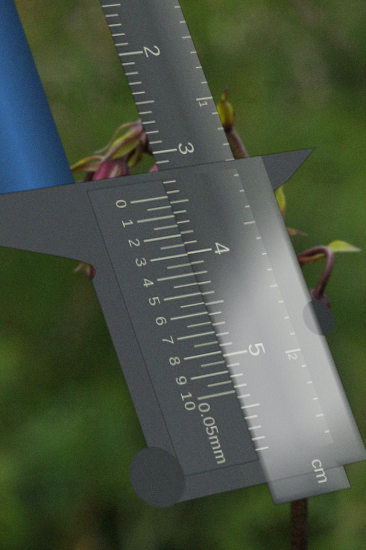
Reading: 34.4 mm
